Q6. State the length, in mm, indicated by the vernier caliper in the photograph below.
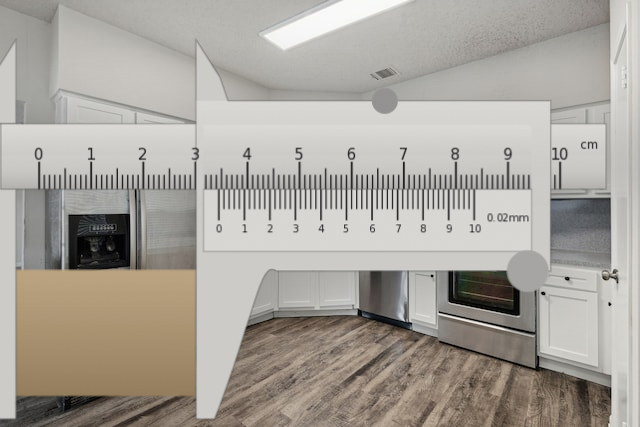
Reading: 34.5 mm
